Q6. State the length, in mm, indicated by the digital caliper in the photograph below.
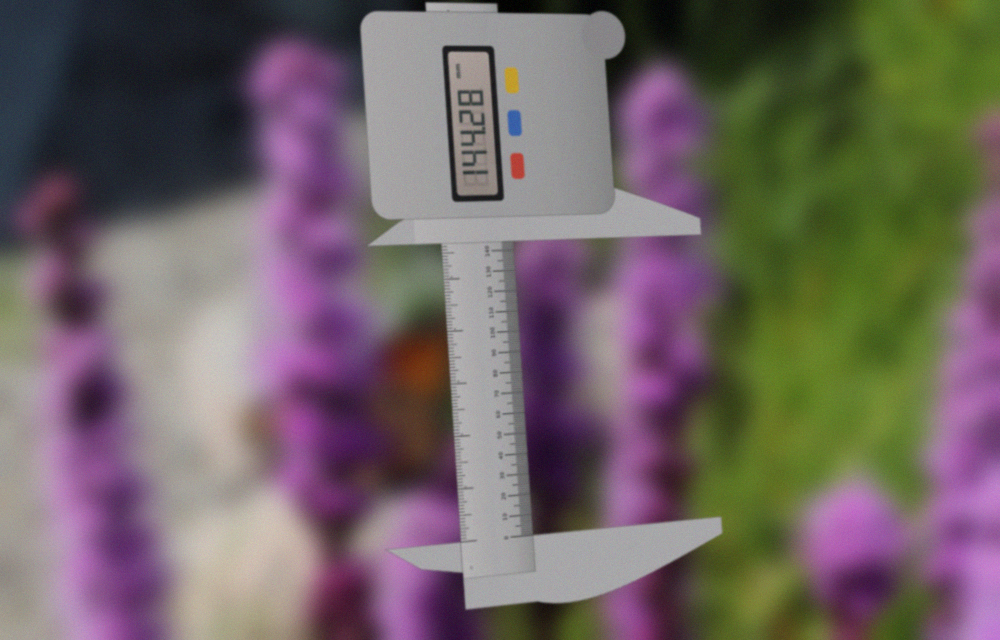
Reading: 144.28 mm
